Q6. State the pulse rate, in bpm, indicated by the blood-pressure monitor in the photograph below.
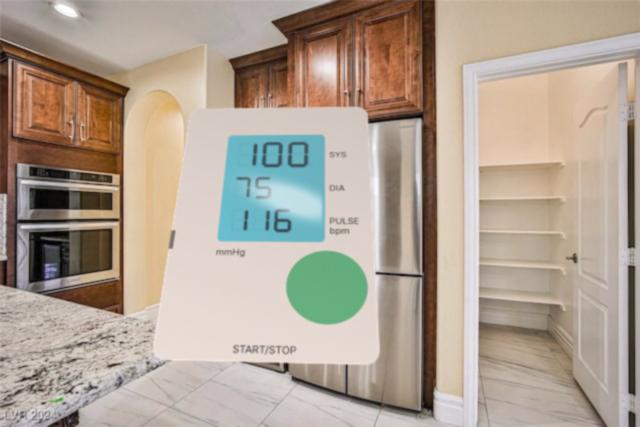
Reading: 116 bpm
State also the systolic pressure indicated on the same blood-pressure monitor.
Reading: 100 mmHg
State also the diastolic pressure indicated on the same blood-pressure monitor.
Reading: 75 mmHg
